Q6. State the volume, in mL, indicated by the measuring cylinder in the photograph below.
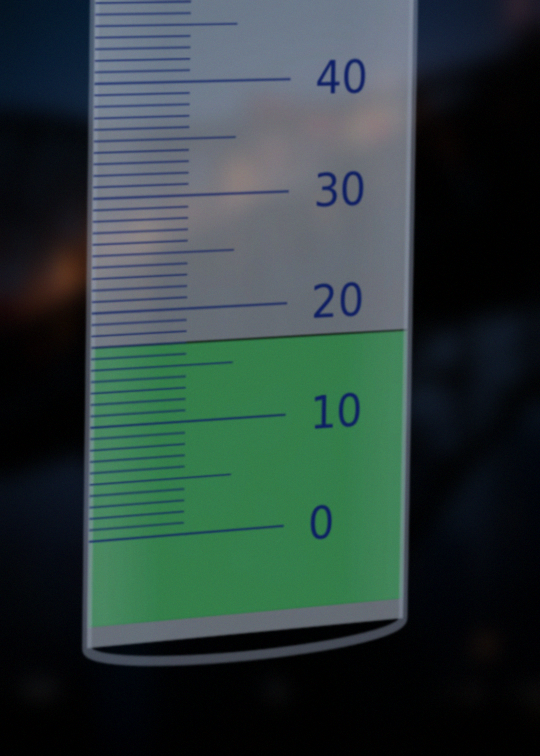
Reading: 17 mL
